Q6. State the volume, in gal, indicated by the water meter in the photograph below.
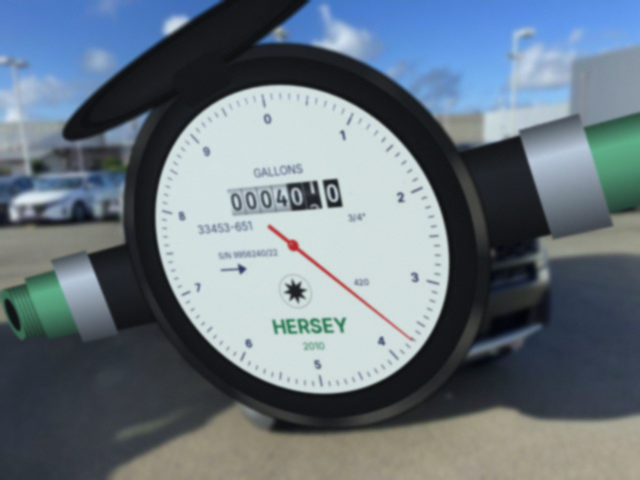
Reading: 4013.7 gal
